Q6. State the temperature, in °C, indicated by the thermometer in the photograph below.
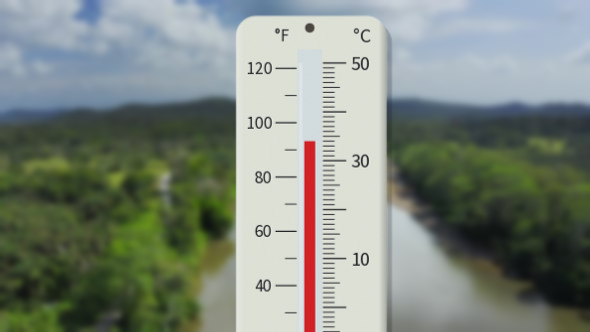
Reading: 34 °C
